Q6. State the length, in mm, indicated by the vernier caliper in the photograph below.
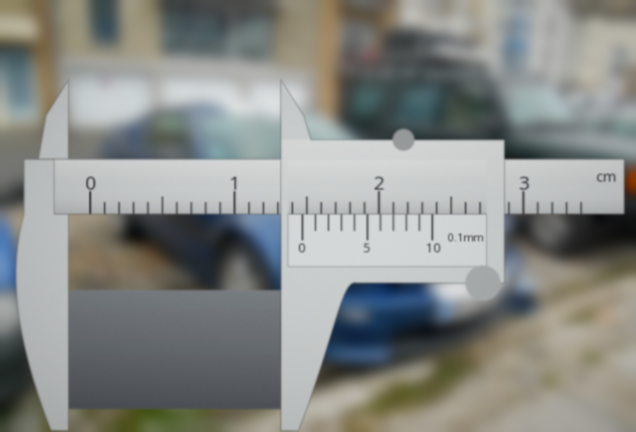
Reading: 14.7 mm
